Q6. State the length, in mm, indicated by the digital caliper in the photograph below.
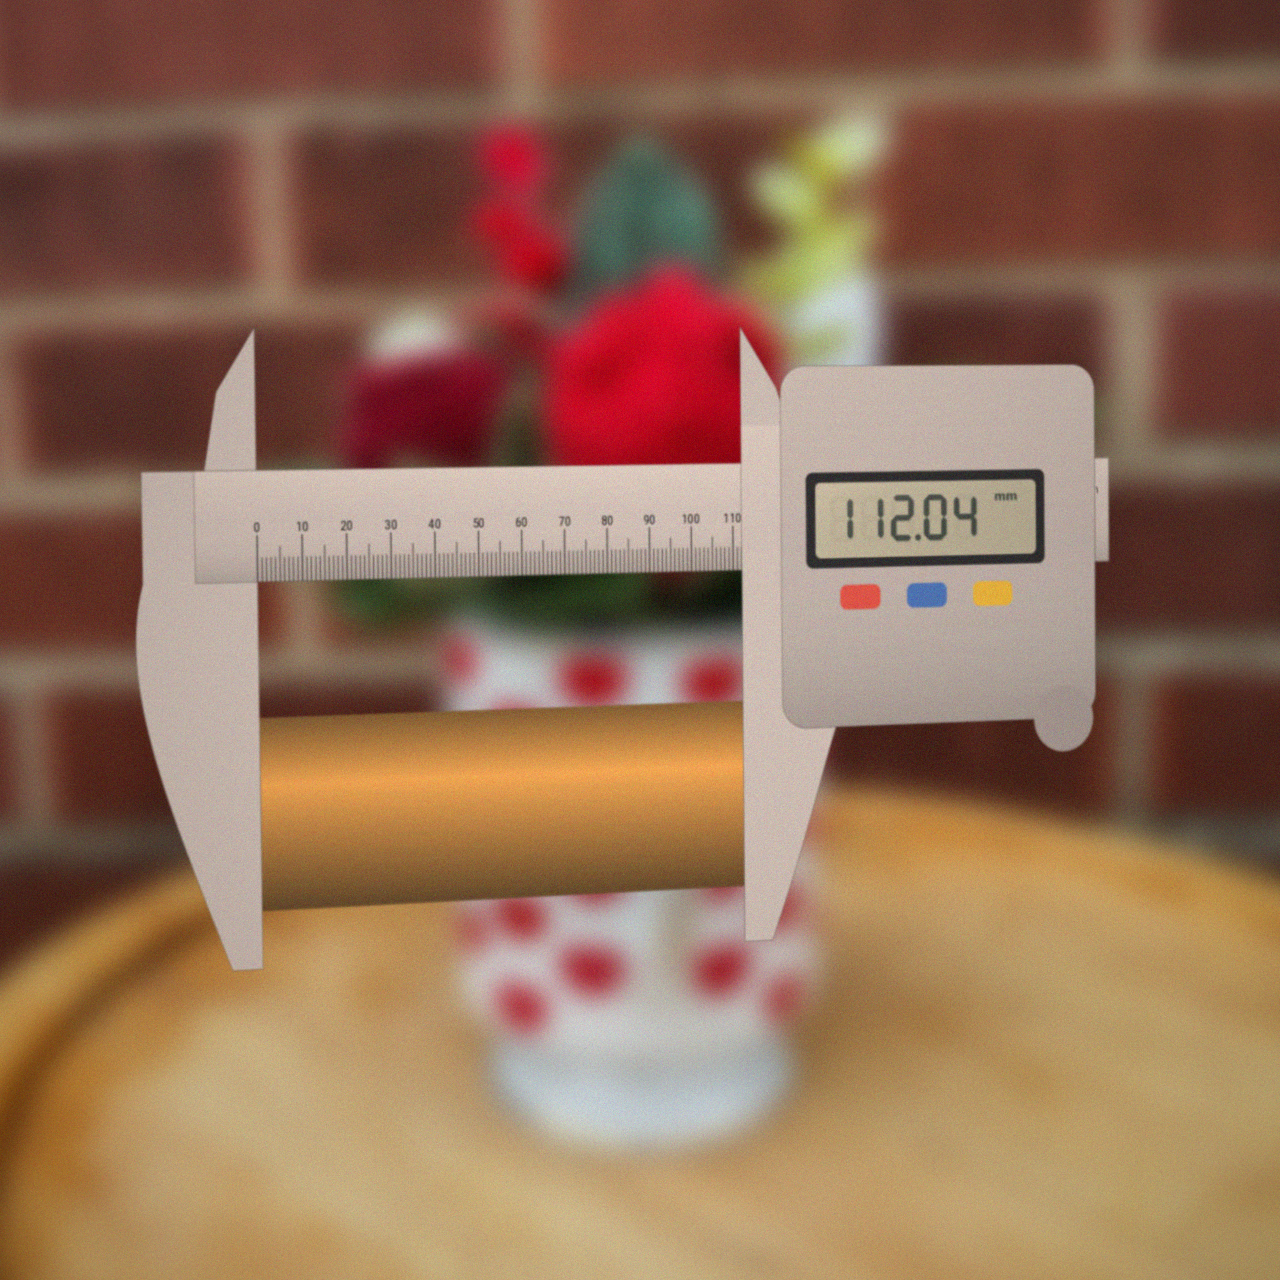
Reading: 112.04 mm
